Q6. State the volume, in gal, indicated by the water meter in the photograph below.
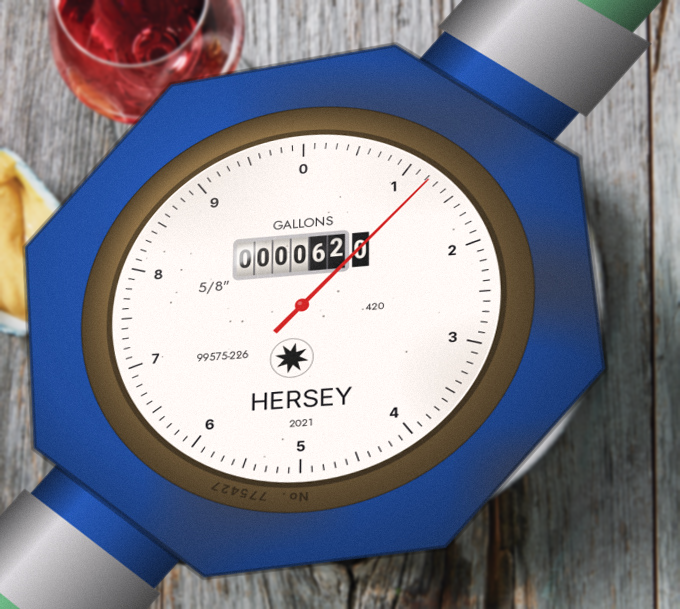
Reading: 621.2 gal
